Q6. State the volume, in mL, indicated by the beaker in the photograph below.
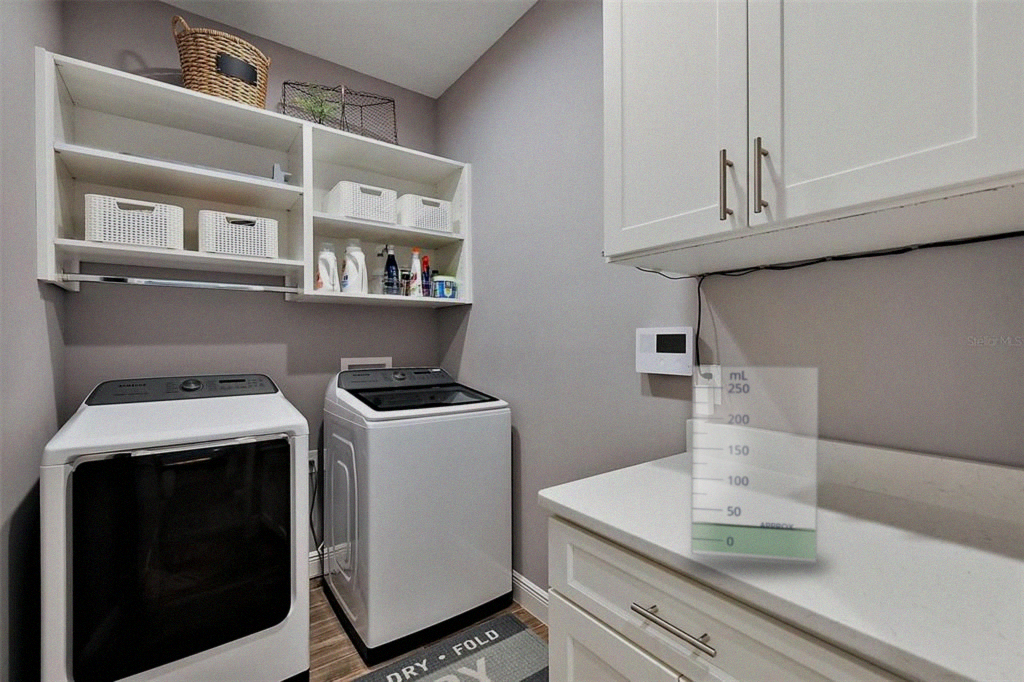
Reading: 25 mL
